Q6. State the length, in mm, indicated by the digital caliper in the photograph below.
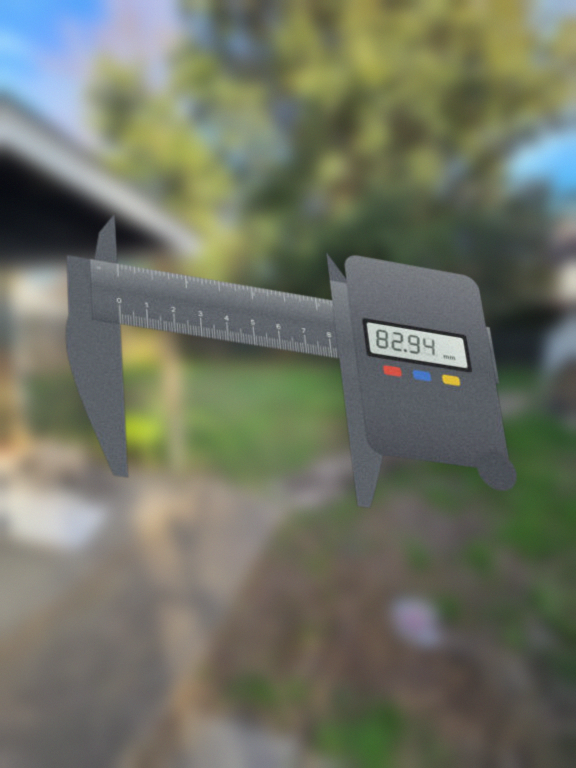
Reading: 82.94 mm
